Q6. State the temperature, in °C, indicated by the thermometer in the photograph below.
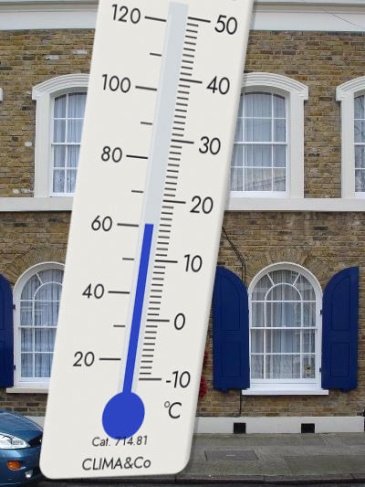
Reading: 16 °C
